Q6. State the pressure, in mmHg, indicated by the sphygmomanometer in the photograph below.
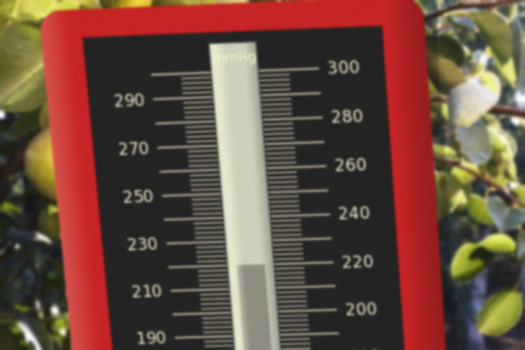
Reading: 220 mmHg
